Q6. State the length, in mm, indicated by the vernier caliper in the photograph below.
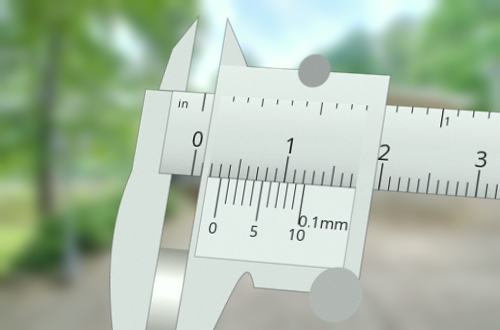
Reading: 3.2 mm
